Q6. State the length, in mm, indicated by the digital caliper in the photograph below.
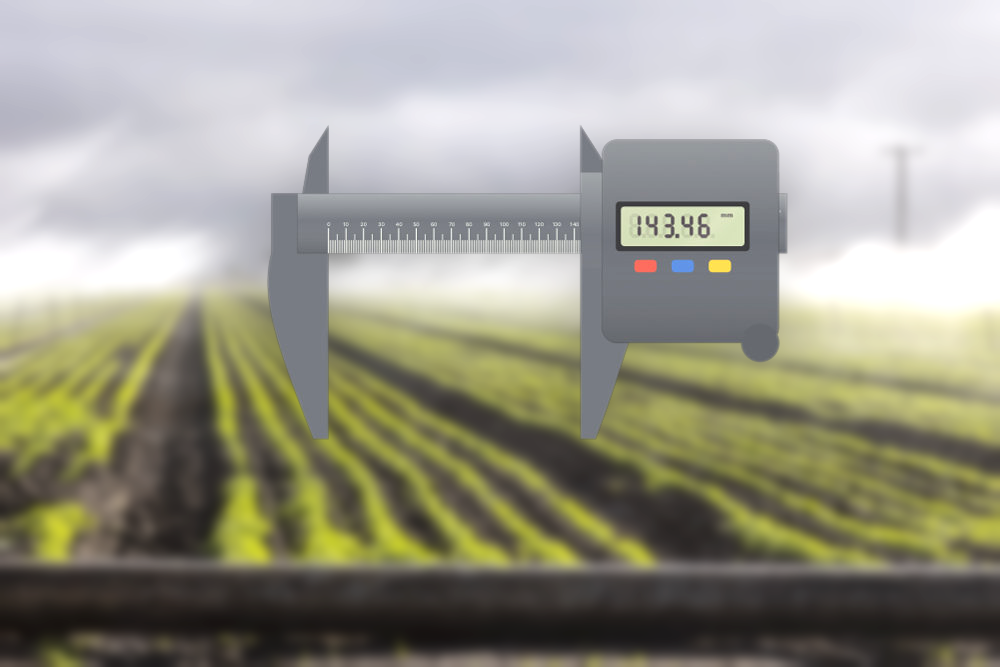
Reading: 143.46 mm
